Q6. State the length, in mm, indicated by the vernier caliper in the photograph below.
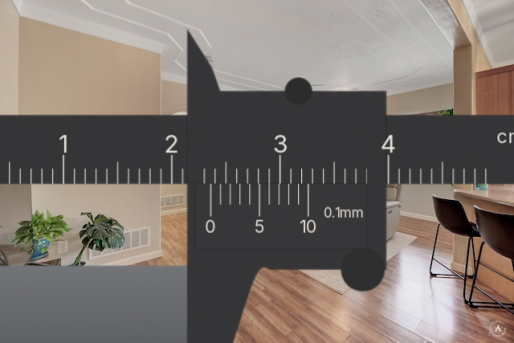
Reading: 23.6 mm
